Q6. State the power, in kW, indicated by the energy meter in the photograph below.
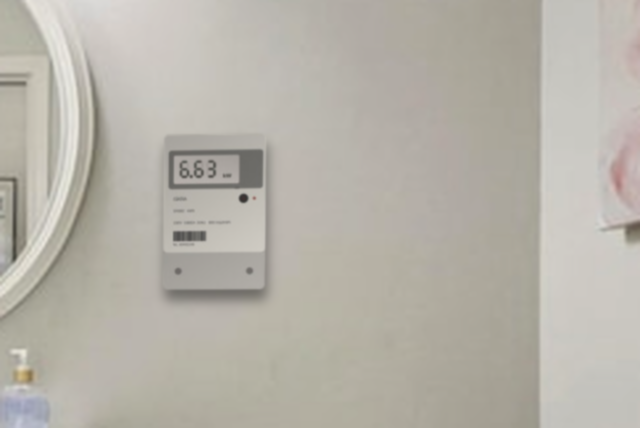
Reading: 6.63 kW
